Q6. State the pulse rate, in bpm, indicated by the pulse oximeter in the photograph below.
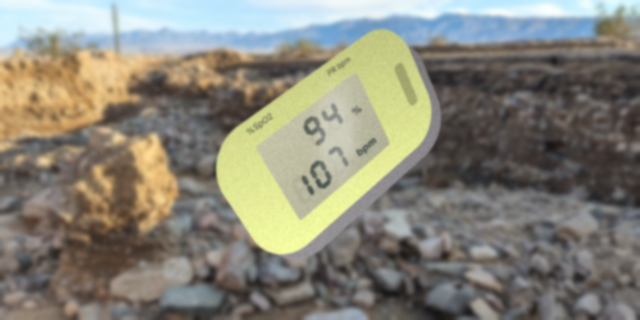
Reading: 107 bpm
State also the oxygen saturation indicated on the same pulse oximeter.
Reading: 94 %
